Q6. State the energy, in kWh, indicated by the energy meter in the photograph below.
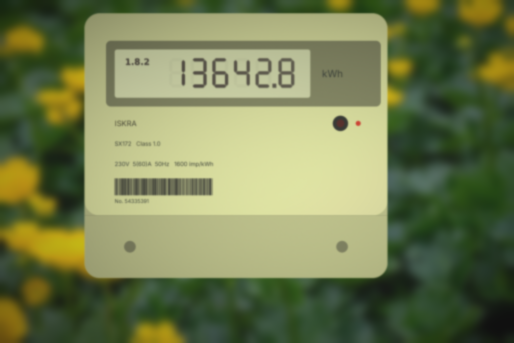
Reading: 13642.8 kWh
